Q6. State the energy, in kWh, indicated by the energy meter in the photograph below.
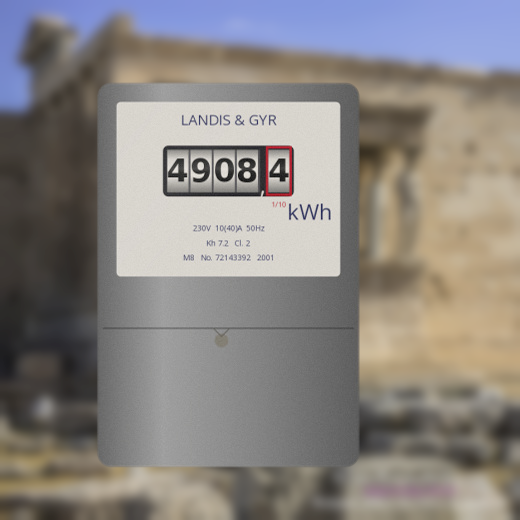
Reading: 4908.4 kWh
